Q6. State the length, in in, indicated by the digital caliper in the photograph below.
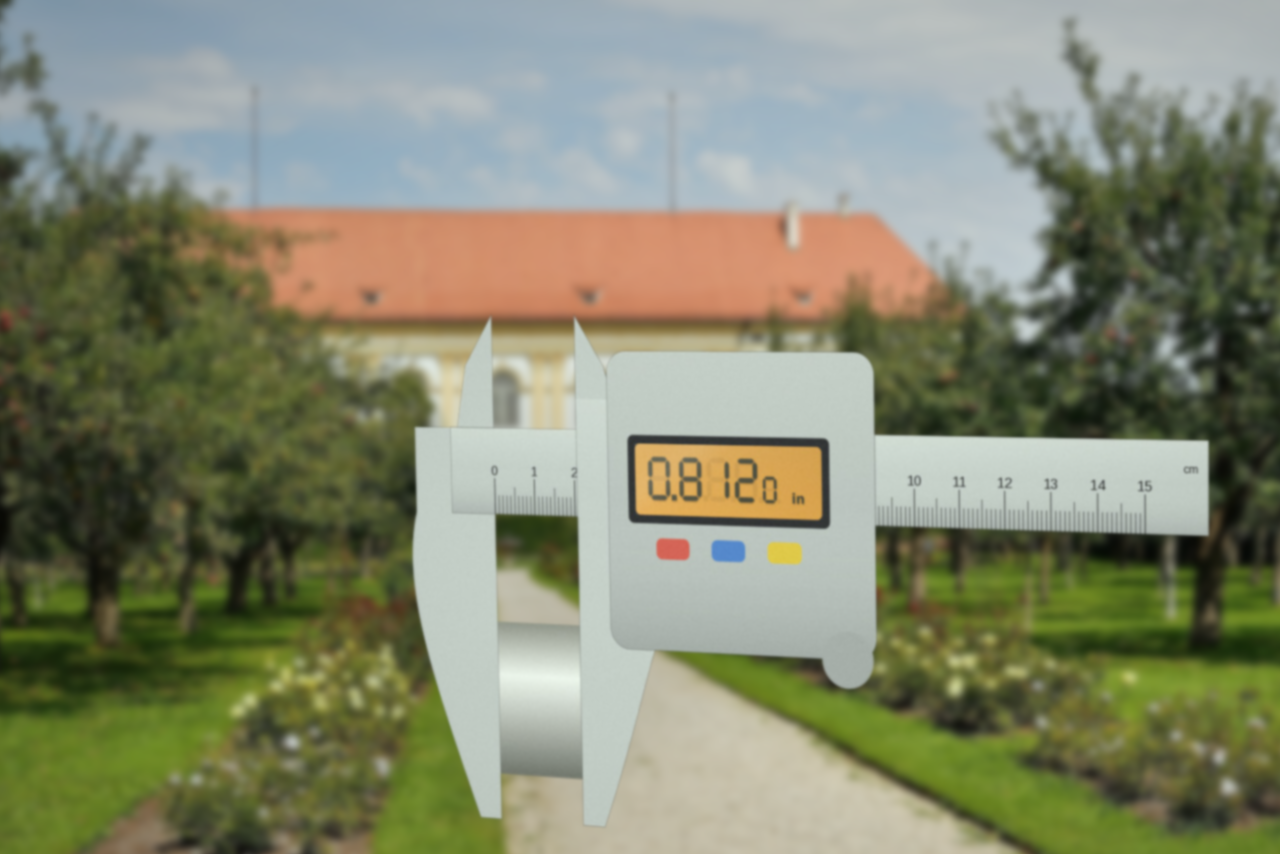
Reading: 0.8120 in
